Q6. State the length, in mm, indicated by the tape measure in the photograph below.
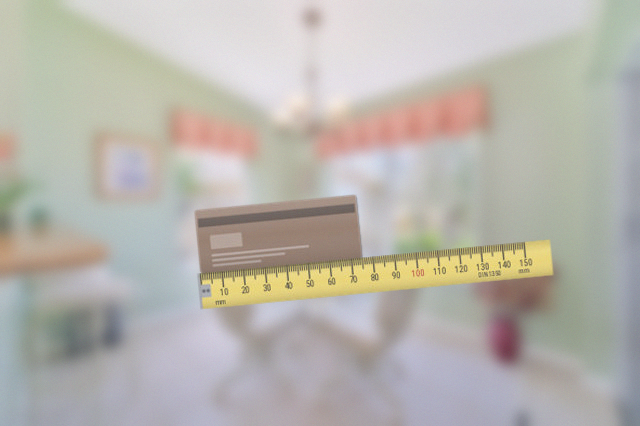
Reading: 75 mm
